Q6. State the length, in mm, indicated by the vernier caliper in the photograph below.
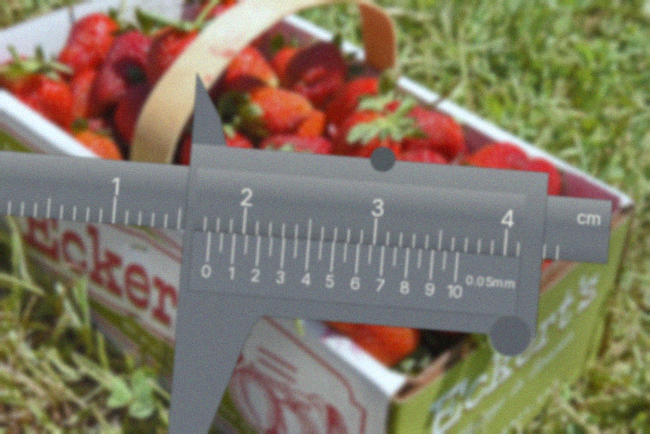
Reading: 17.4 mm
